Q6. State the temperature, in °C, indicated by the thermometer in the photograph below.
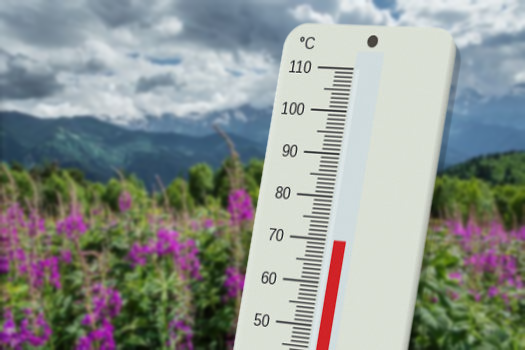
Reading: 70 °C
